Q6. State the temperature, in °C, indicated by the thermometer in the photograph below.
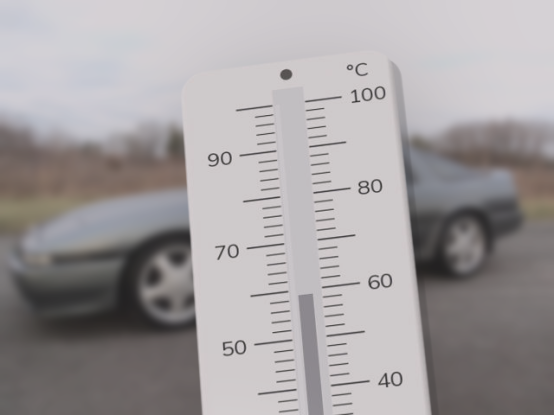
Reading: 59 °C
